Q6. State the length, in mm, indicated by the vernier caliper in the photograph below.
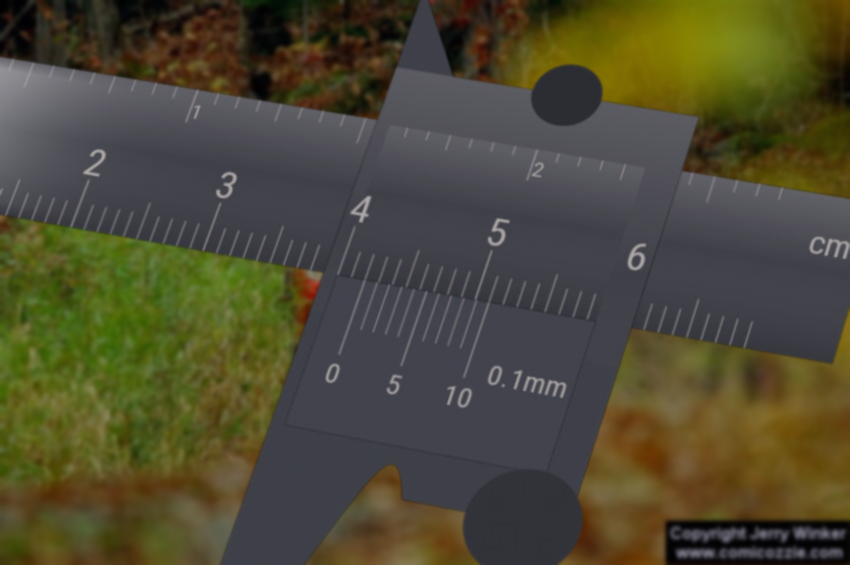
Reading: 42.0 mm
